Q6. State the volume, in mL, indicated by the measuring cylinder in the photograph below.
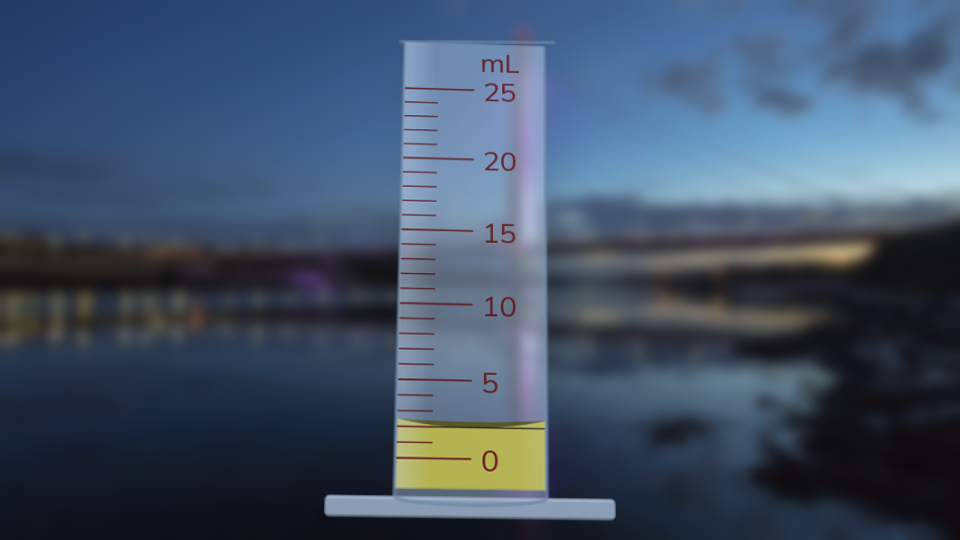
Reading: 2 mL
